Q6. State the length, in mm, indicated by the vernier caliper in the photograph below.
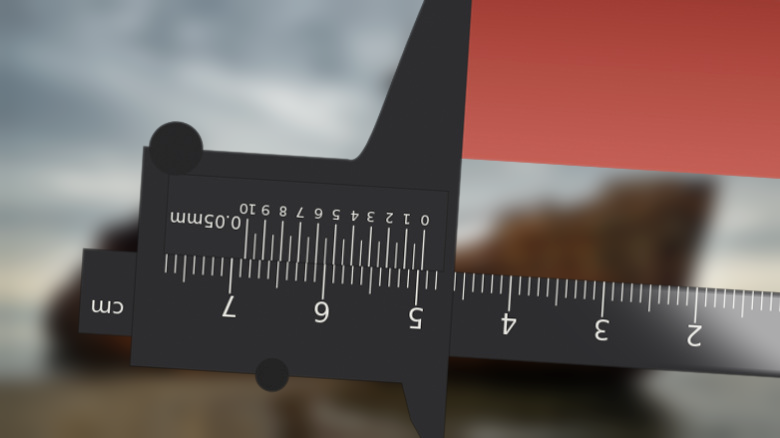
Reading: 49.6 mm
